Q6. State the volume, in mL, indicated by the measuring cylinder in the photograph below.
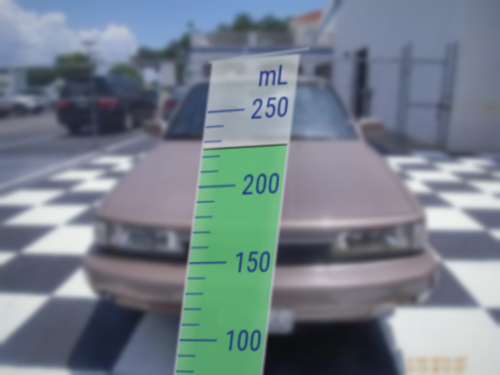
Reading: 225 mL
